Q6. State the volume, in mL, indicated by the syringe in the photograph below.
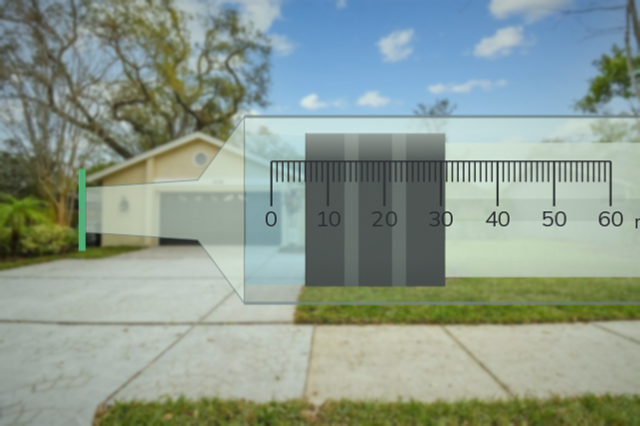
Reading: 6 mL
